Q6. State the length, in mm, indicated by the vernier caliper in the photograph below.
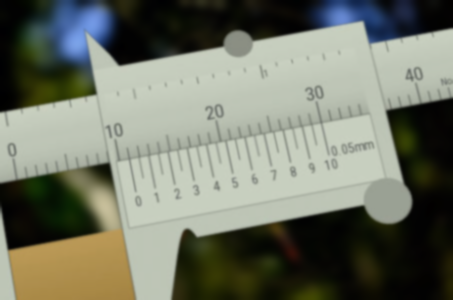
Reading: 11.0 mm
